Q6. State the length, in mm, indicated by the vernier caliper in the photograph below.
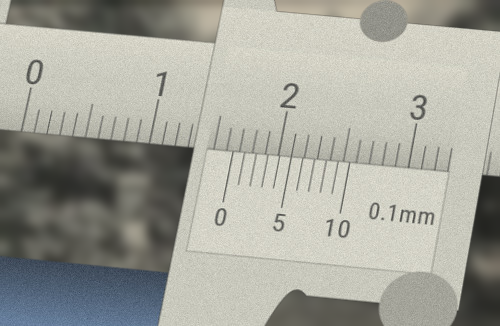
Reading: 16.5 mm
